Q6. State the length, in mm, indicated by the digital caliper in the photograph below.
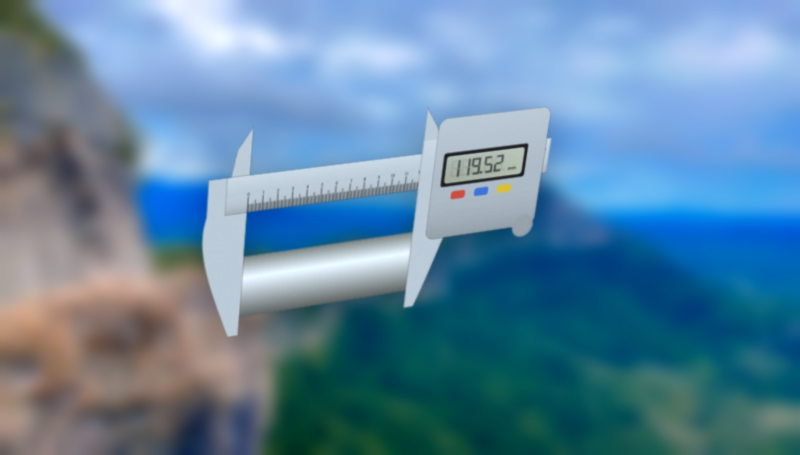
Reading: 119.52 mm
